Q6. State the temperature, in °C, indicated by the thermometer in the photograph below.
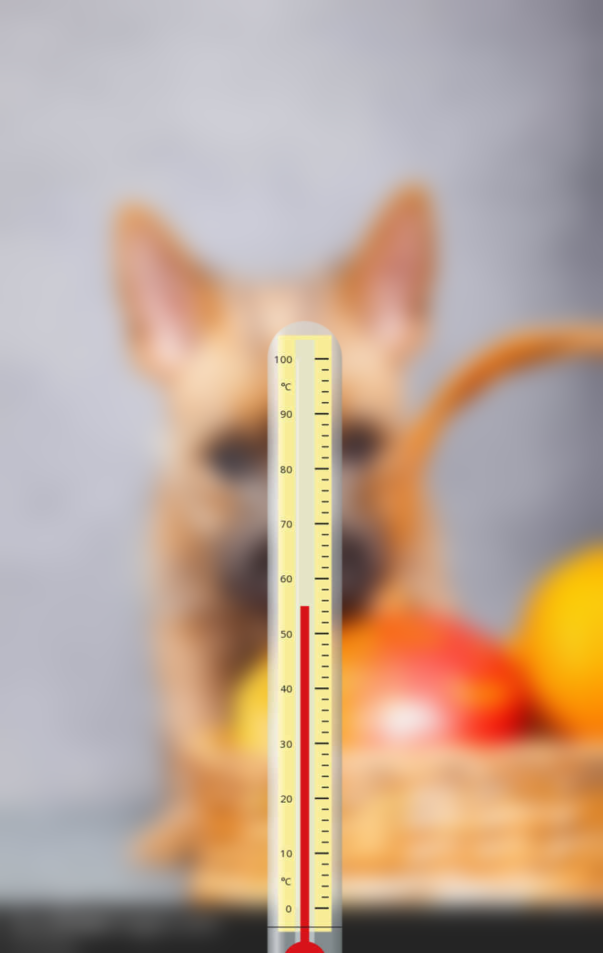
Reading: 55 °C
